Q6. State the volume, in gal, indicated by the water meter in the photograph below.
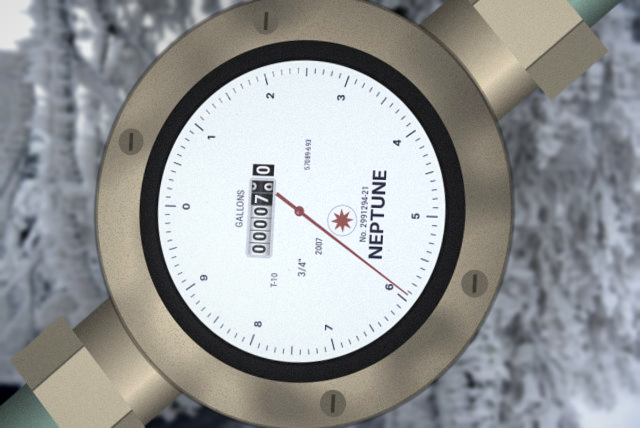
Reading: 785.9 gal
